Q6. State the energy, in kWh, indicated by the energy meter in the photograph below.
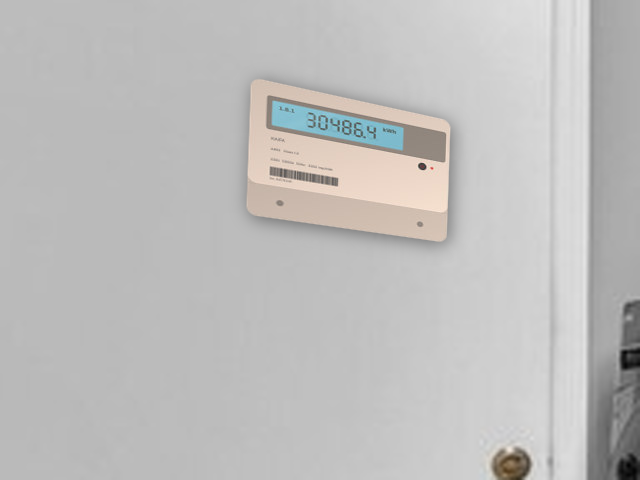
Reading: 30486.4 kWh
